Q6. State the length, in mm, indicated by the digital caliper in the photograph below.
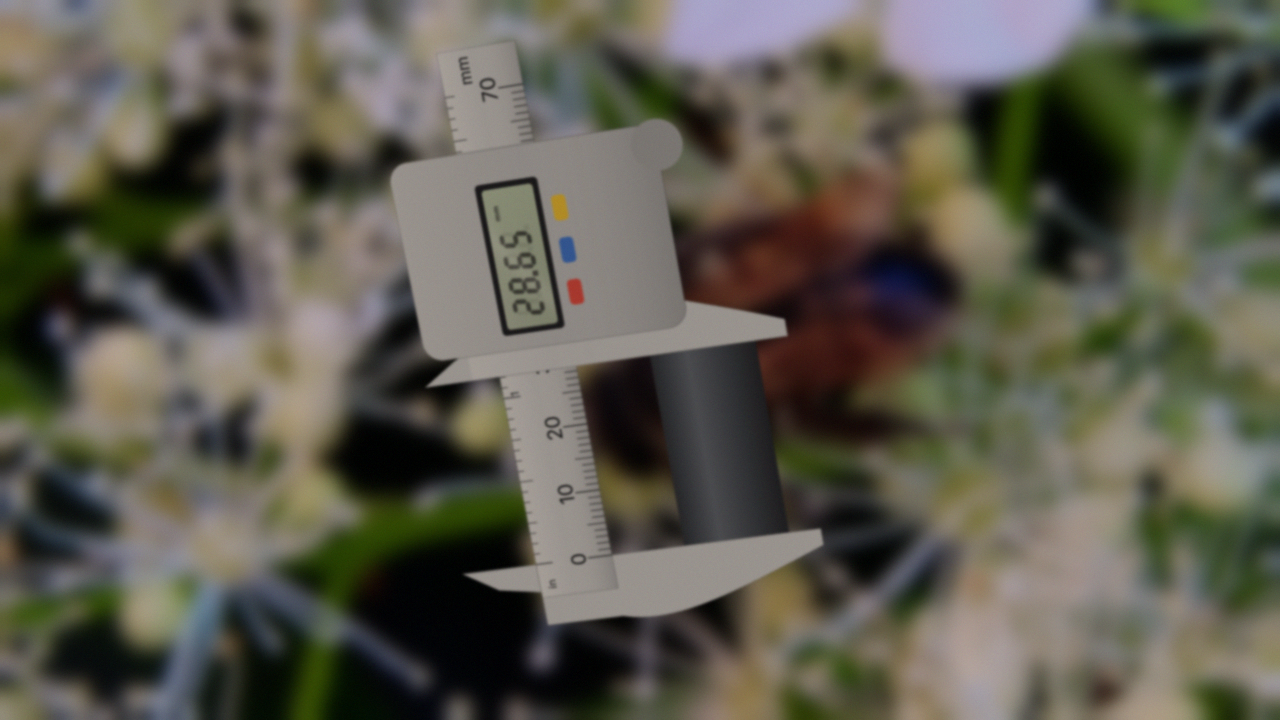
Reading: 28.65 mm
